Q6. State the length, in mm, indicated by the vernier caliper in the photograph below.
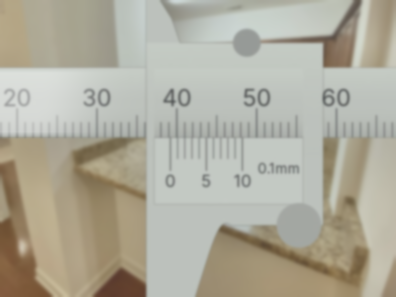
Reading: 39.2 mm
